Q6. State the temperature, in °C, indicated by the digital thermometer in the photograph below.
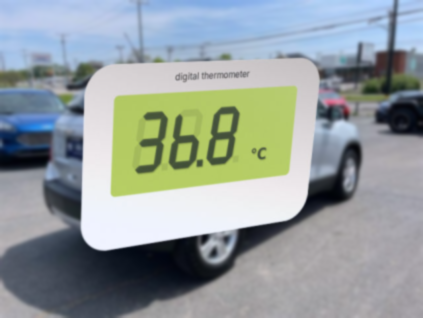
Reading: 36.8 °C
